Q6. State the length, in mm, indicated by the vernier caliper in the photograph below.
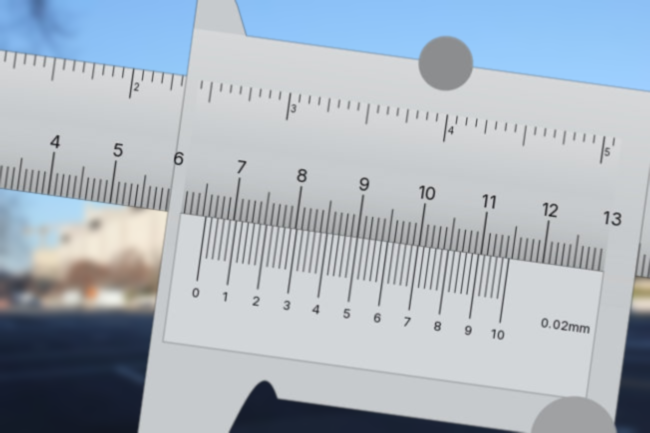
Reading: 65.5 mm
